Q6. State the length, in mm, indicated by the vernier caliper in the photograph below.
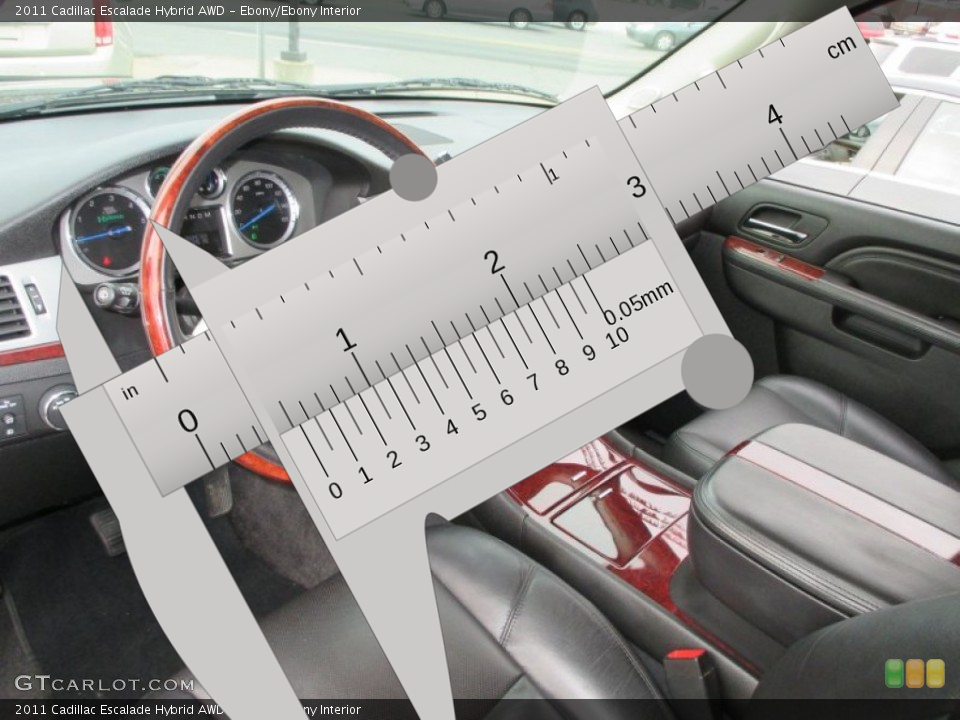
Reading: 5.4 mm
